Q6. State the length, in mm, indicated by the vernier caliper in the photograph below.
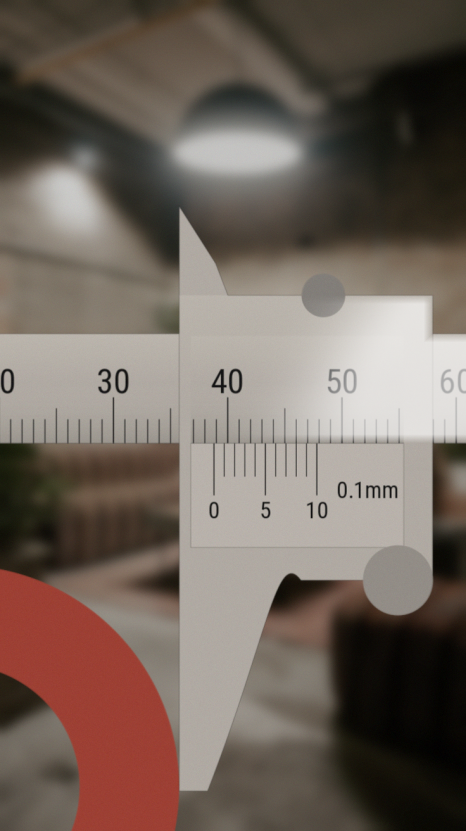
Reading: 38.8 mm
